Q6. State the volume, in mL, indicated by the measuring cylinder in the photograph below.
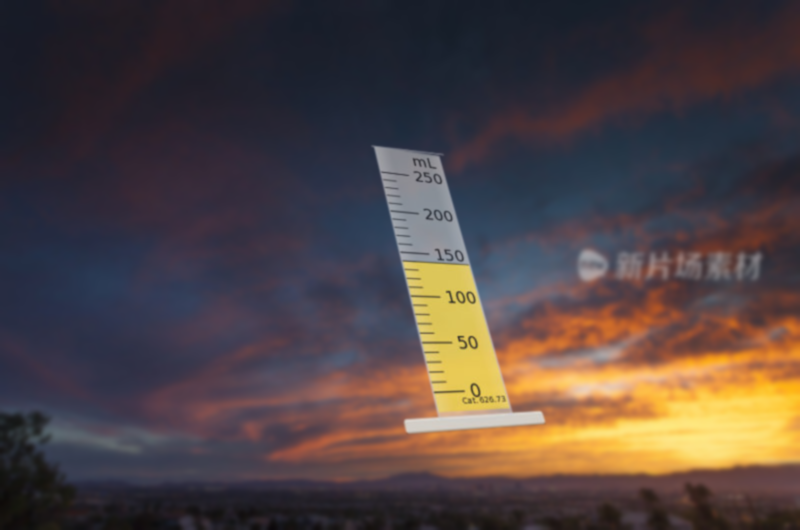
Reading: 140 mL
